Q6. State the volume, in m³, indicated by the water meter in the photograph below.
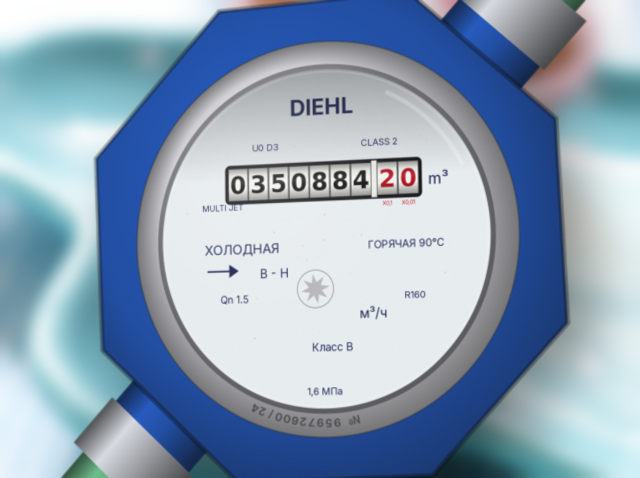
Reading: 350884.20 m³
